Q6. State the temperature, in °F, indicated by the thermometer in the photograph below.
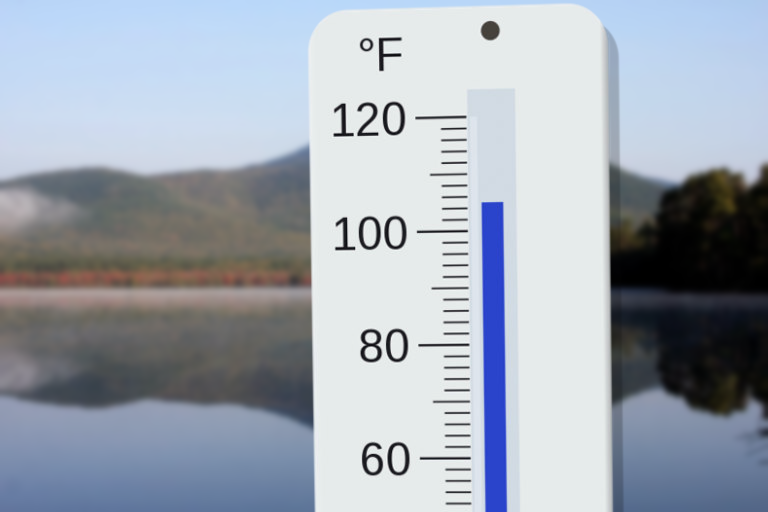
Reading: 105 °F
